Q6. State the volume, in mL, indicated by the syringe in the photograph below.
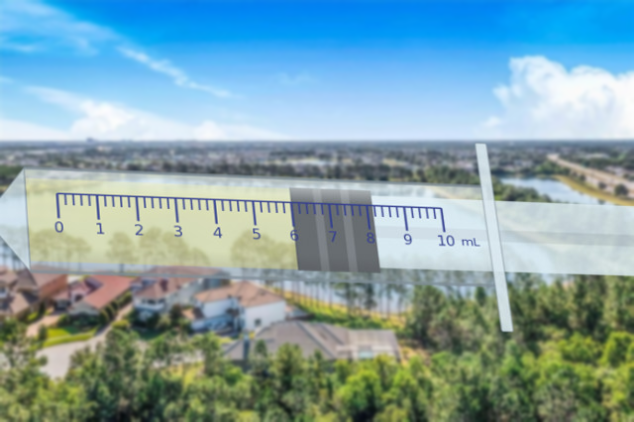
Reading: 6 mL
